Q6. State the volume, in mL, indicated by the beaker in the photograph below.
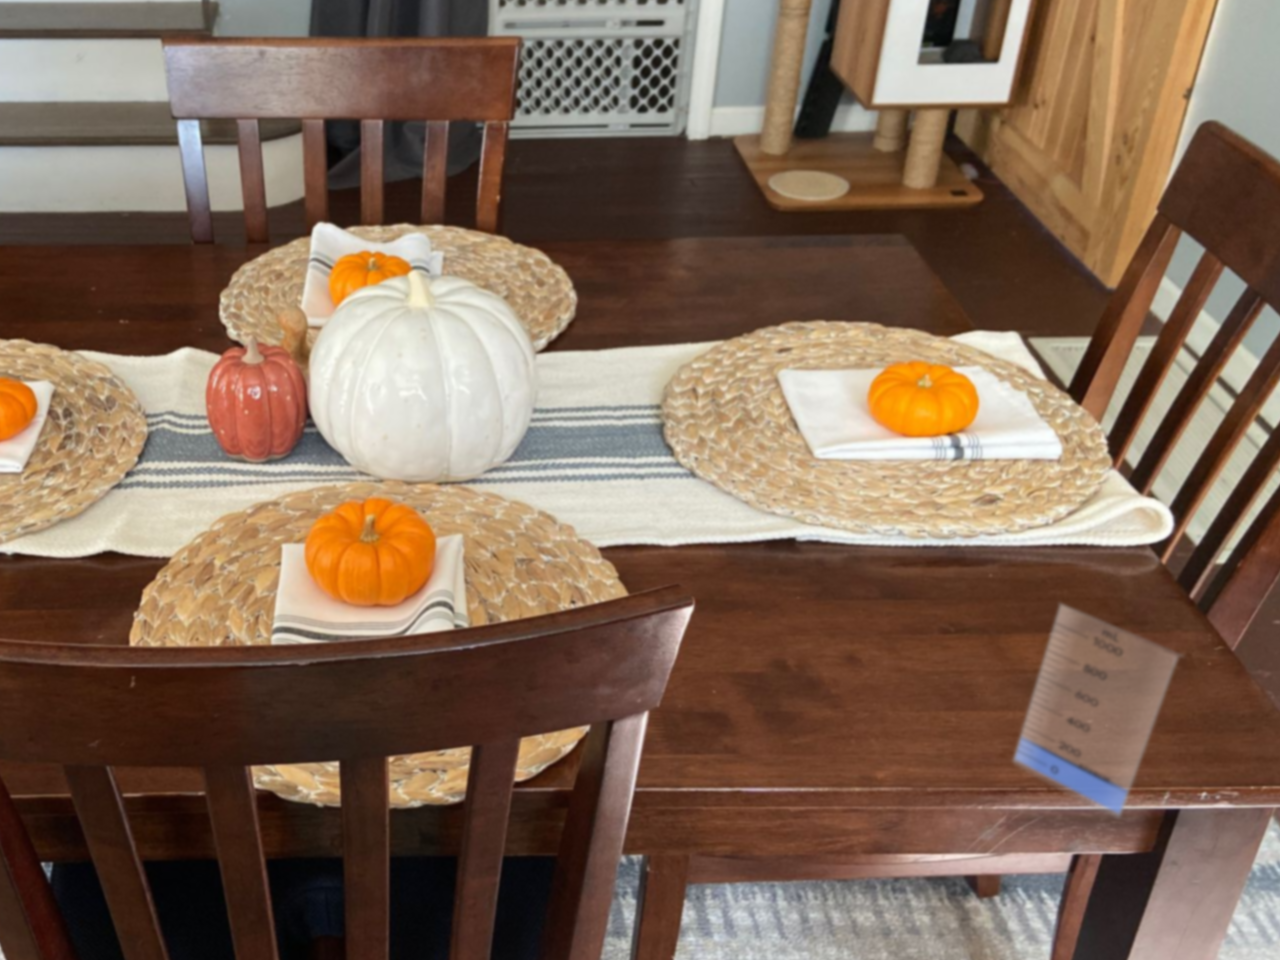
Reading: 100 mL
